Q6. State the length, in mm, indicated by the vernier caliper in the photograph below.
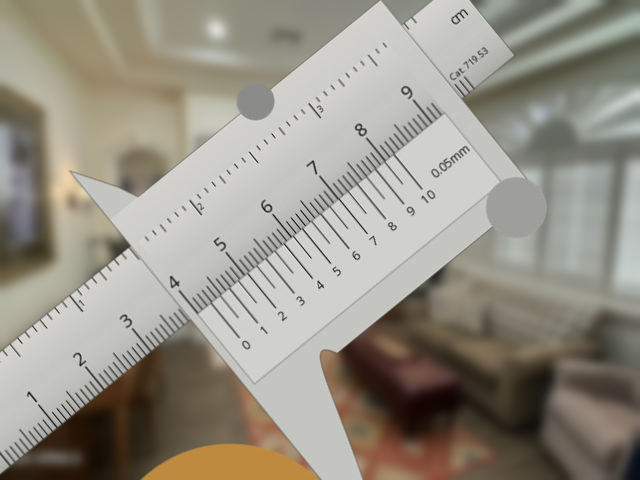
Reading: 42.8 mm
